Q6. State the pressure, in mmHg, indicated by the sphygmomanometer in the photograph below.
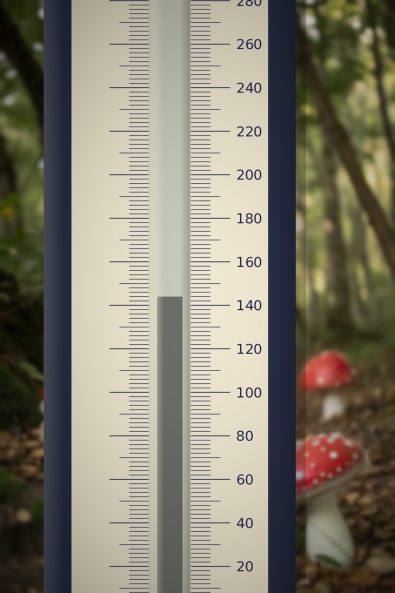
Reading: 144 mmHg
